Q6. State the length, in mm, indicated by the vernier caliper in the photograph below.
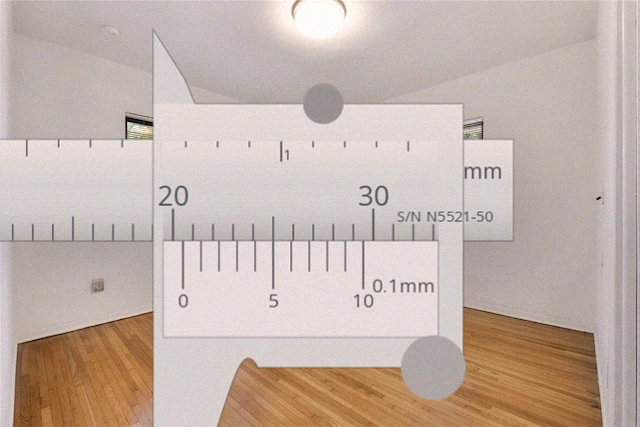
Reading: 20.5 mm
